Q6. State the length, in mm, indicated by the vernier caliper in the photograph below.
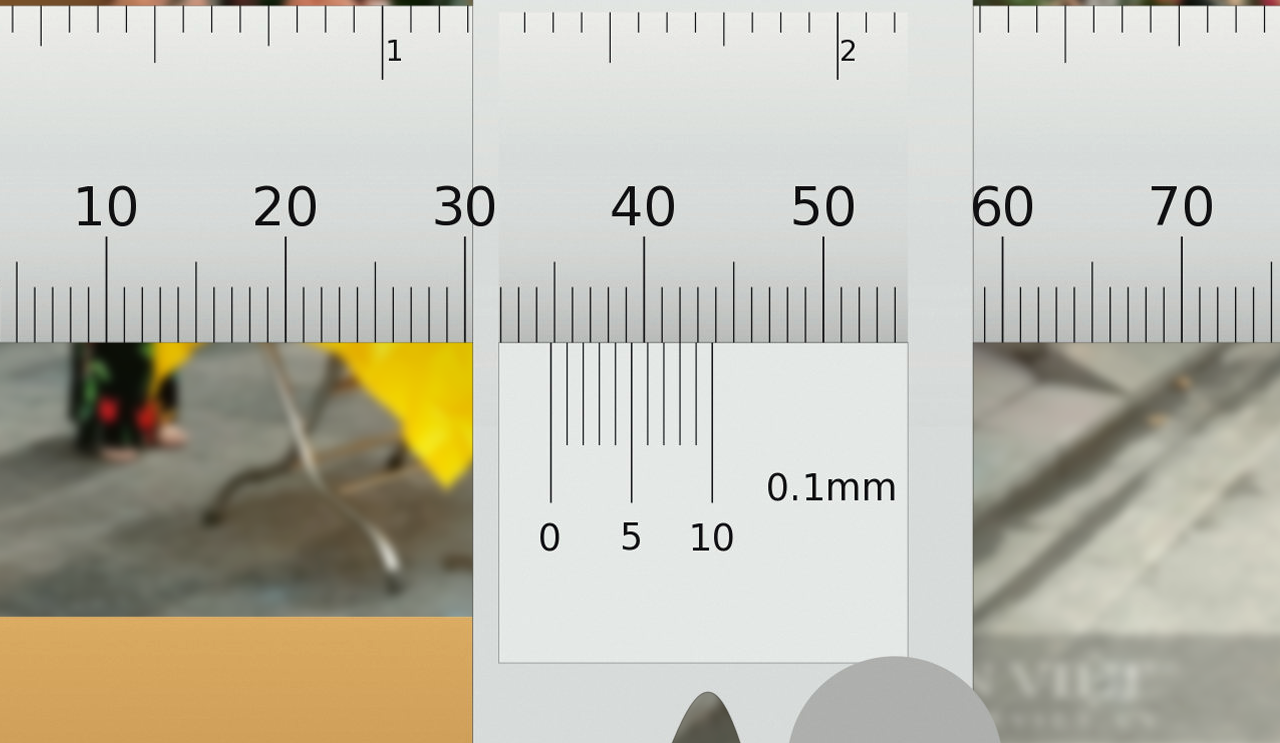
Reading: 34.8 mm
